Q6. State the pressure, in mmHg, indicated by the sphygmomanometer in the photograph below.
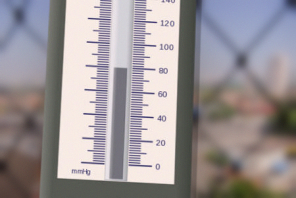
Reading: 80 mmHg
